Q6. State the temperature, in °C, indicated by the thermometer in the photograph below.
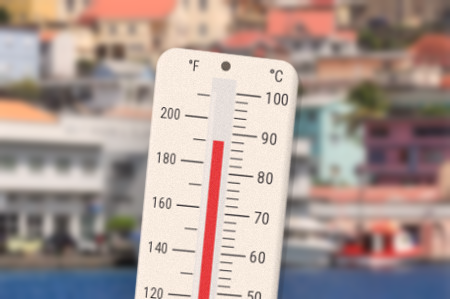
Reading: 88 °C
